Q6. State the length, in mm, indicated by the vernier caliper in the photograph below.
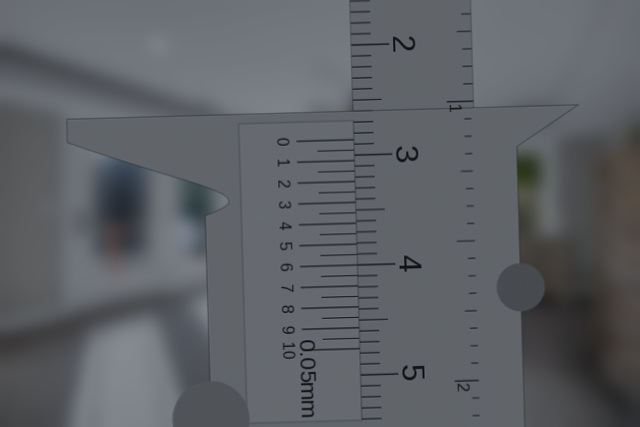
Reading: 28.6 mm
